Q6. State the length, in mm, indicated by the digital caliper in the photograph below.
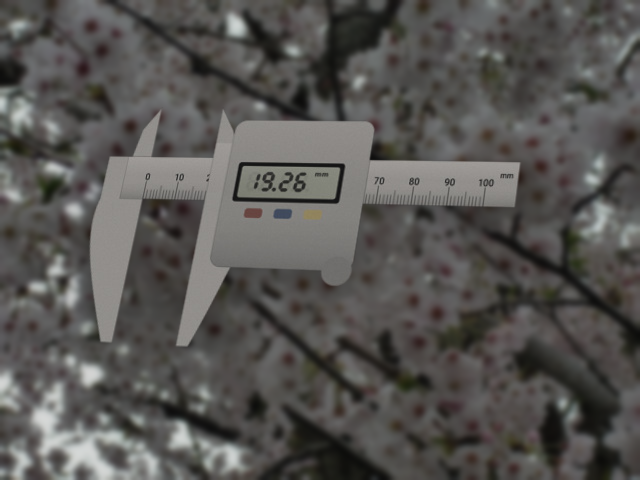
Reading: 19.26 mm
